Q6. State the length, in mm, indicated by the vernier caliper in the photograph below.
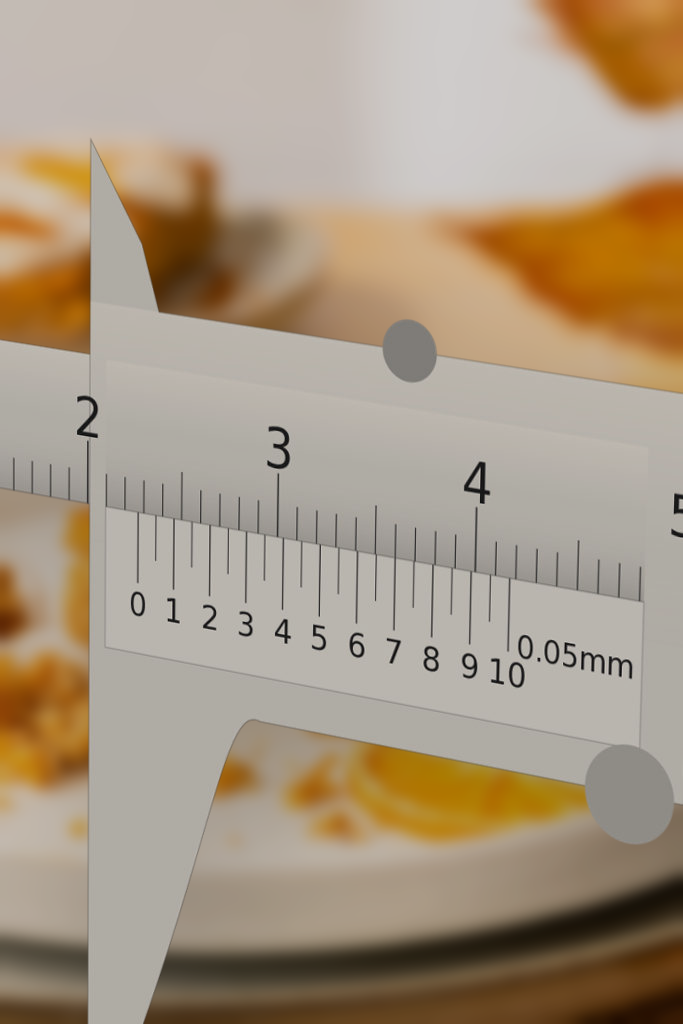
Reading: 22.7 mm
